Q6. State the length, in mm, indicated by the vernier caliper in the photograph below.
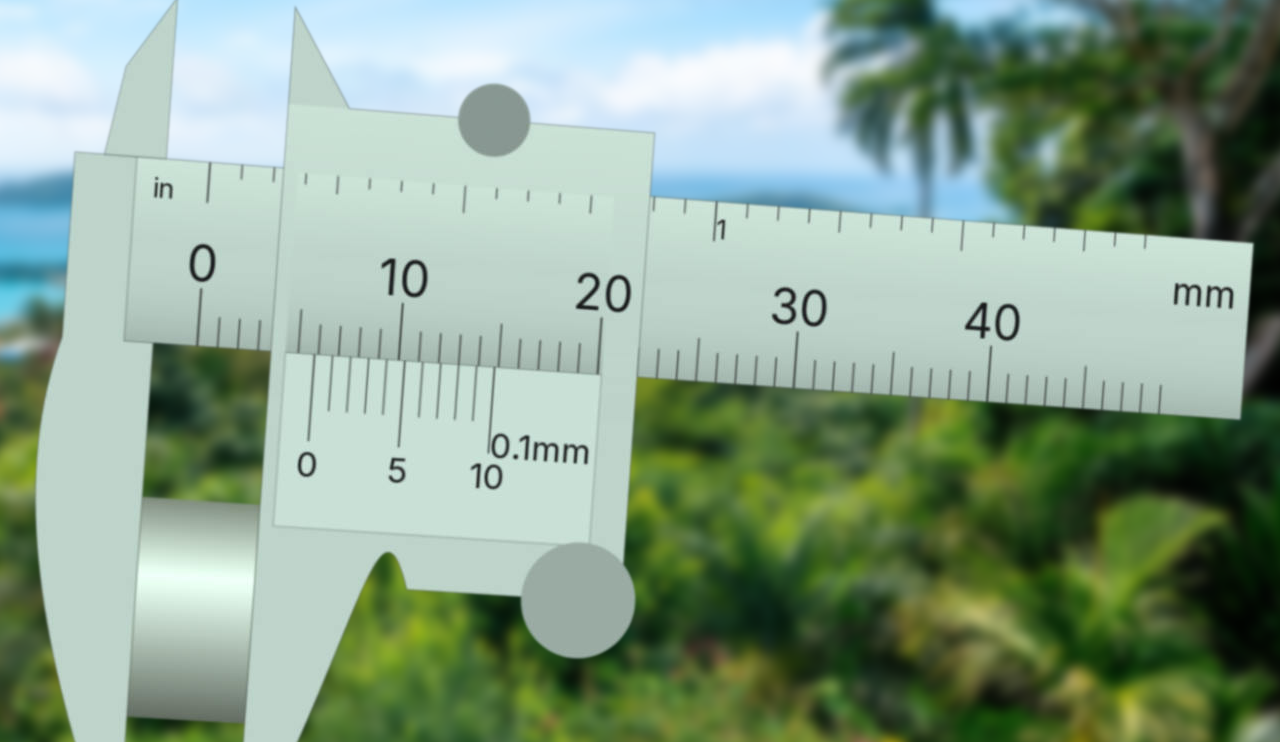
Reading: 5.8 mm
